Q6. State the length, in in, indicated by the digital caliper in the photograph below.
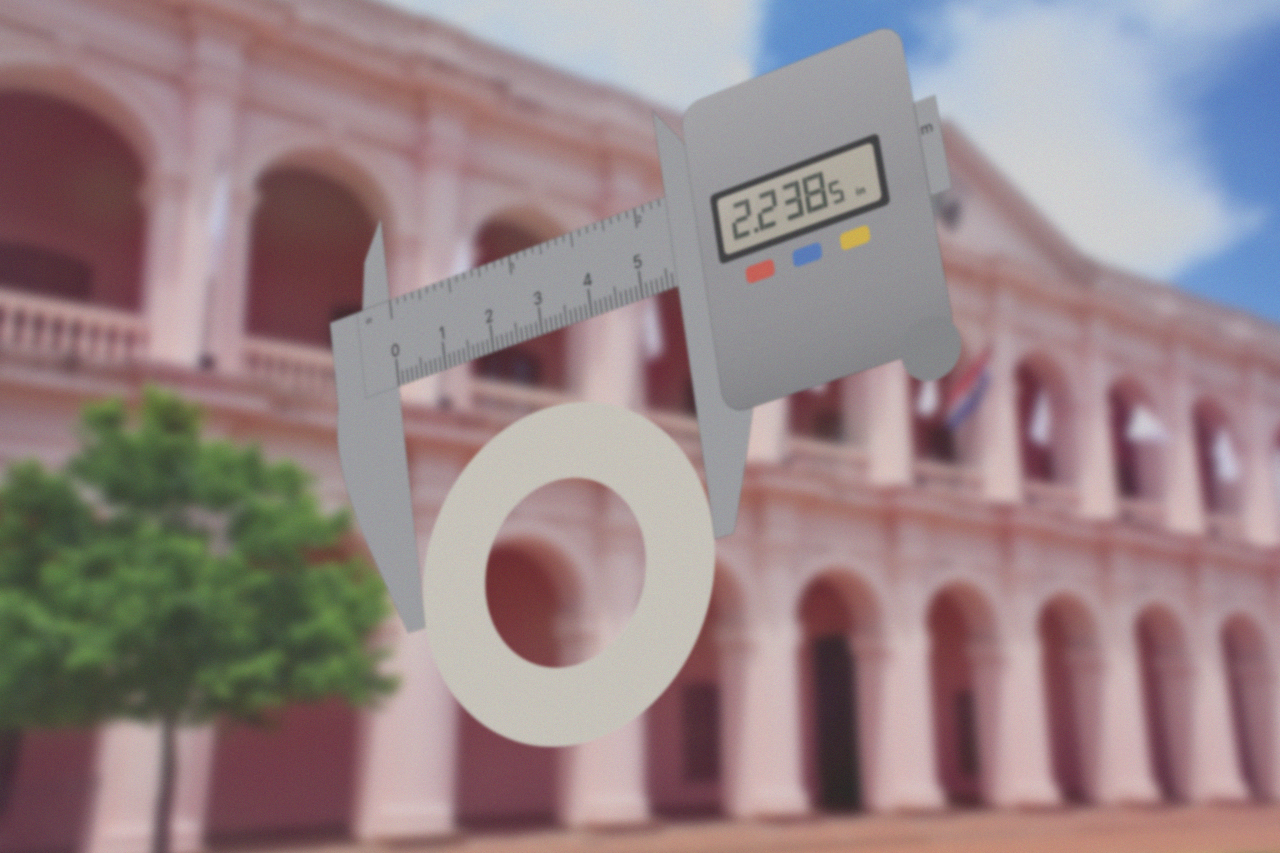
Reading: 2.2385 in
